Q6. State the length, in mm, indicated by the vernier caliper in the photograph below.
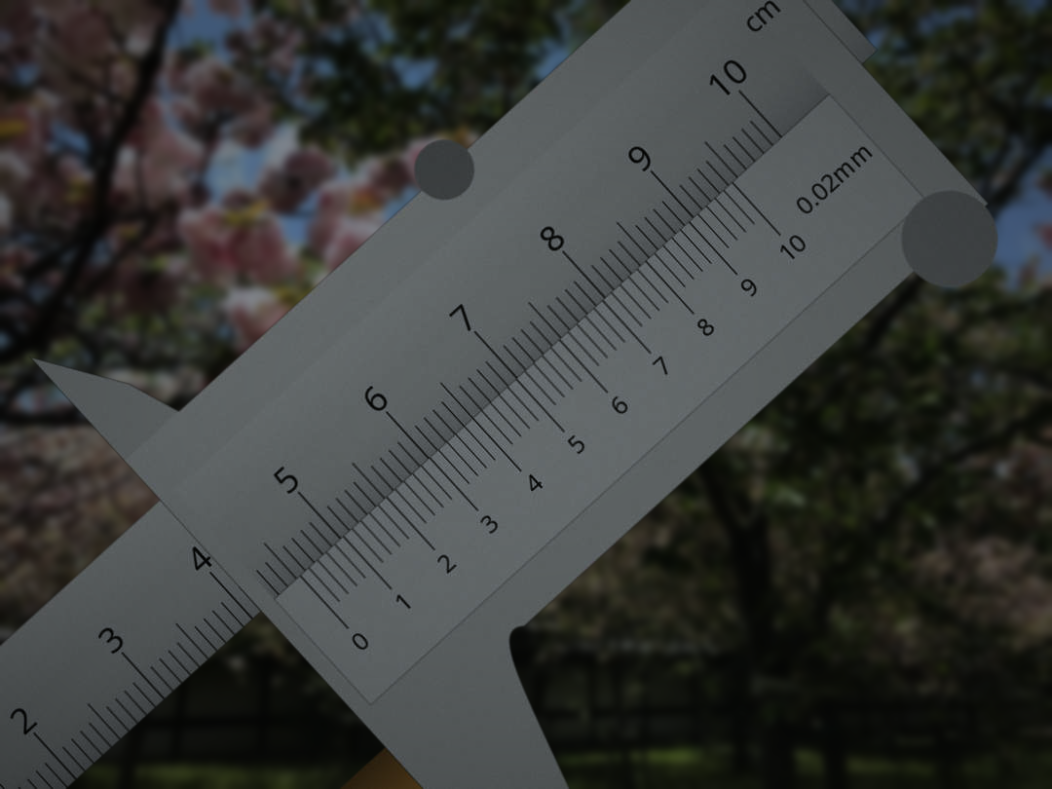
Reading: 45.4 mm
